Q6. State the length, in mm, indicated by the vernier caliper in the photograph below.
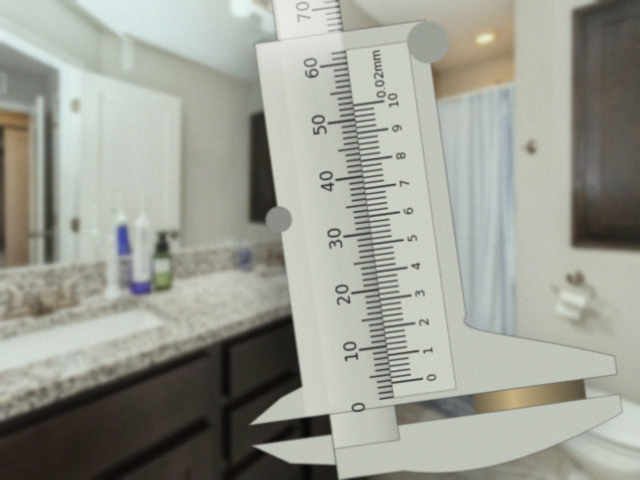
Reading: 3.5 mm
